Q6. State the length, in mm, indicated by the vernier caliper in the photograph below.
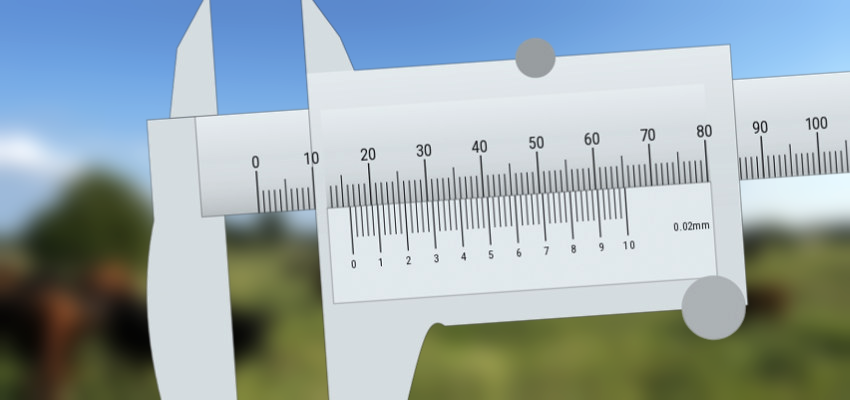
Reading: 16.2 mm
